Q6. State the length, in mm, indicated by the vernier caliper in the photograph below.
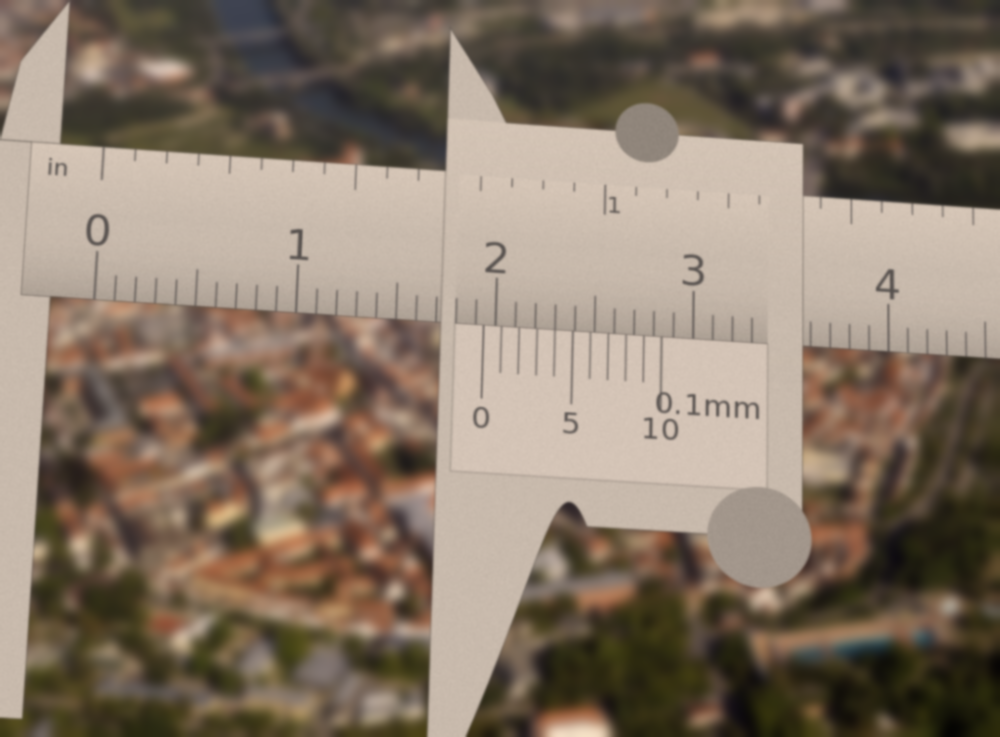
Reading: 19.4 mm
